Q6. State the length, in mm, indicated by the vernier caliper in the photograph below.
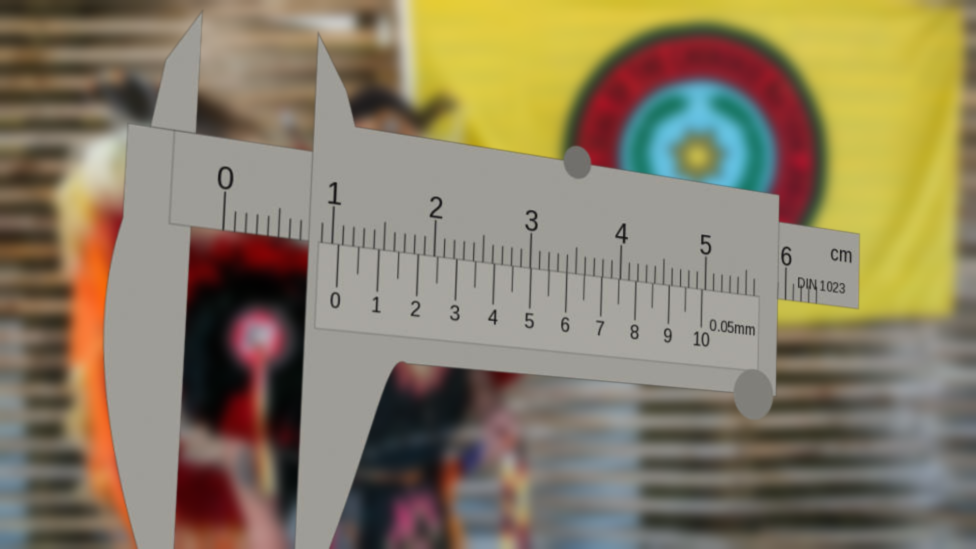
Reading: 10.6 mm
